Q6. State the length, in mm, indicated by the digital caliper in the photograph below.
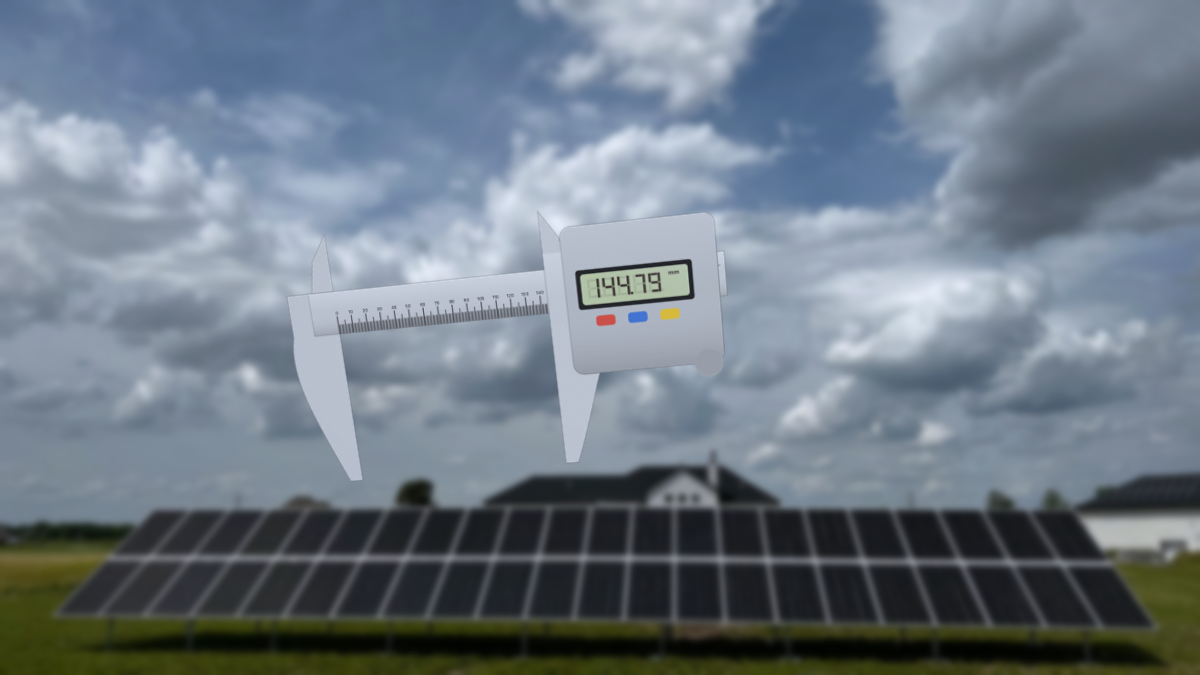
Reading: 144.79 mm
